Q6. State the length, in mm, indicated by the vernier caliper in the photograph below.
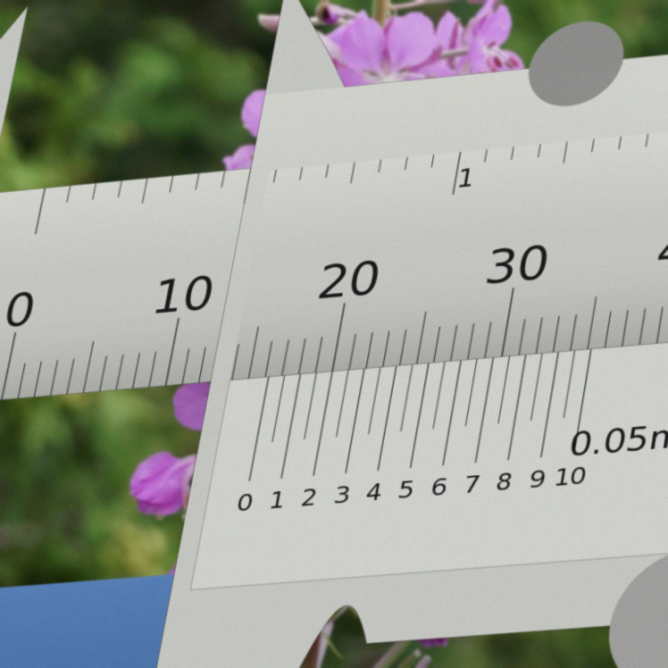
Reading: 16.2 mm
